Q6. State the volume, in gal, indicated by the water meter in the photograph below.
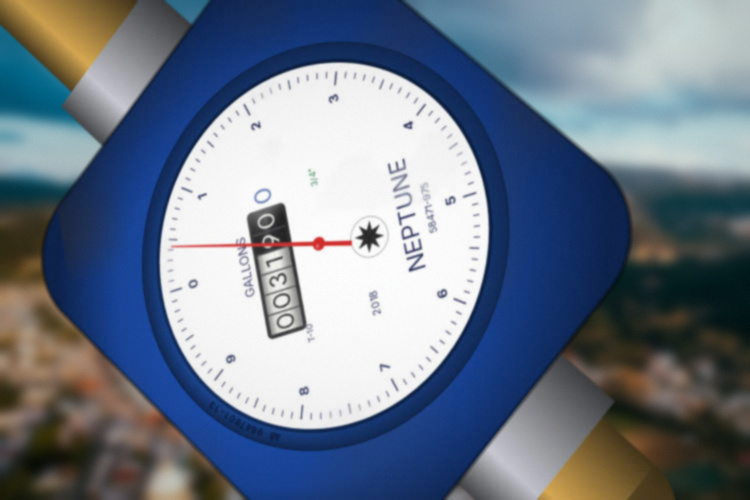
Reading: 31900.4 gal
